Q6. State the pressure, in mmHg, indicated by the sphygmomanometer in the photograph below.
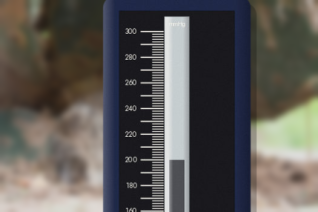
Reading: 200 mmHg
